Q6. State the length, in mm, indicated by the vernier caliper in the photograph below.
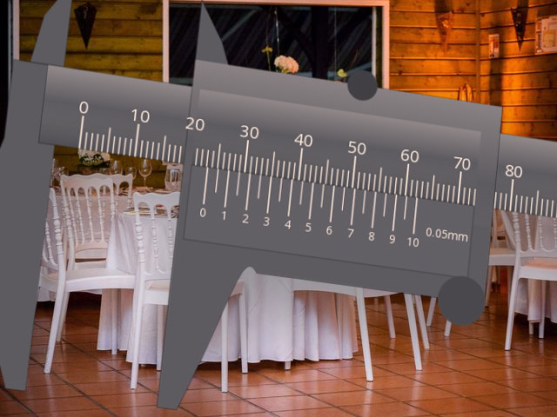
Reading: 23.2 mm
